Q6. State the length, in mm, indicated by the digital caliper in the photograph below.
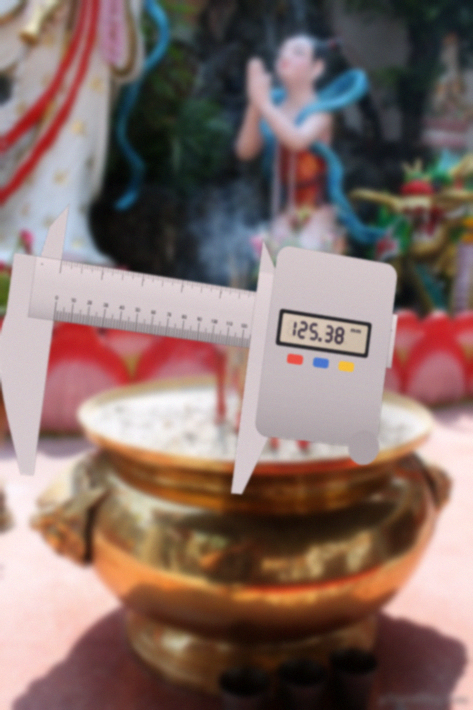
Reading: 125.38 mm
